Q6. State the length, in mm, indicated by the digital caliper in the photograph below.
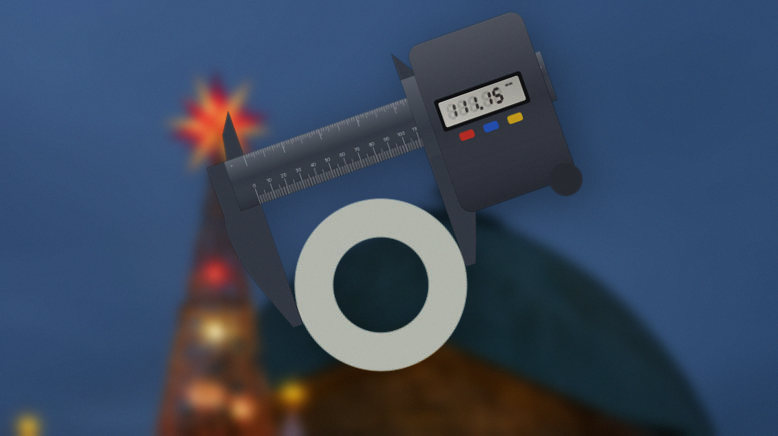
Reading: 111.15 mm
